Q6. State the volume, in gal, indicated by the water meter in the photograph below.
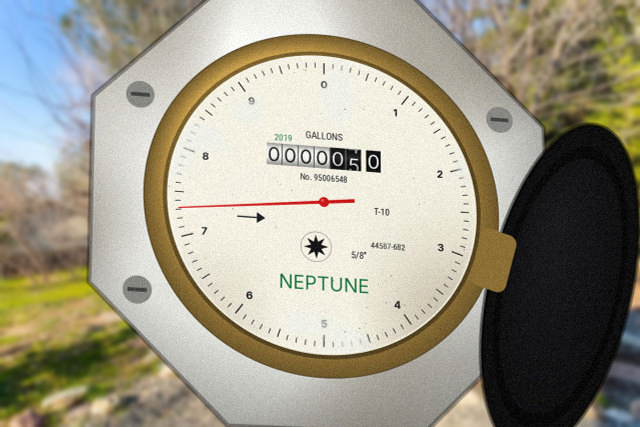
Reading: 47.3 gal
